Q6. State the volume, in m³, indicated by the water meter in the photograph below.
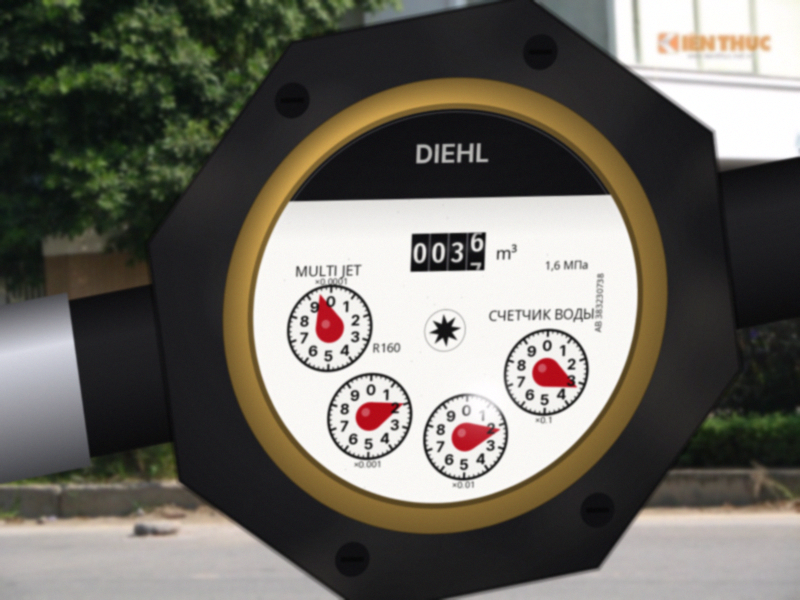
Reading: 36.3219 m³
